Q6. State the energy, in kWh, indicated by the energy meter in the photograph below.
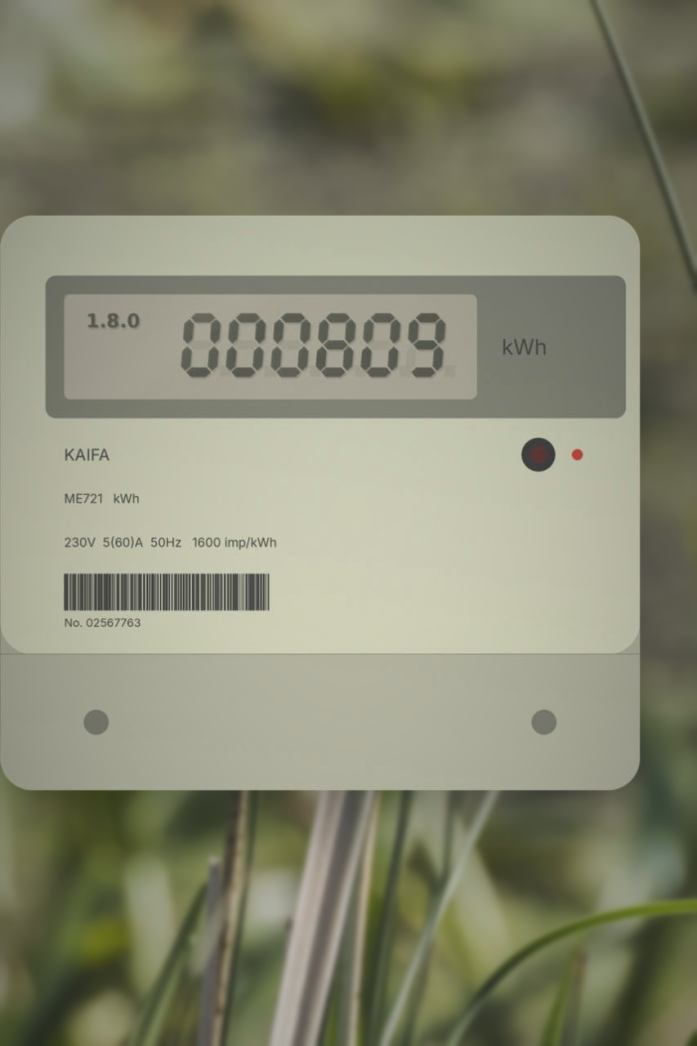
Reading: 809 kWh
